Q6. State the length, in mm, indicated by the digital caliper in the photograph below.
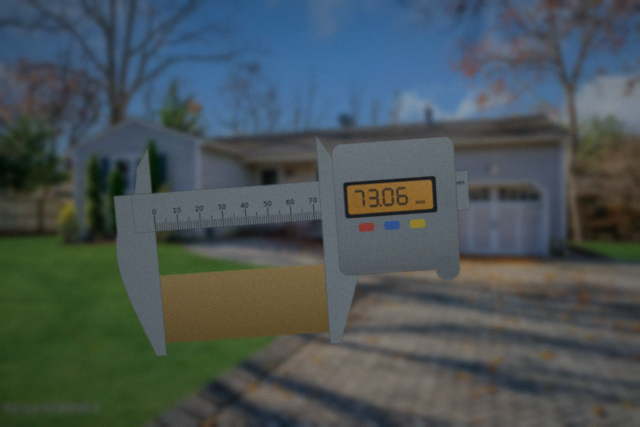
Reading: 73.06 mm
